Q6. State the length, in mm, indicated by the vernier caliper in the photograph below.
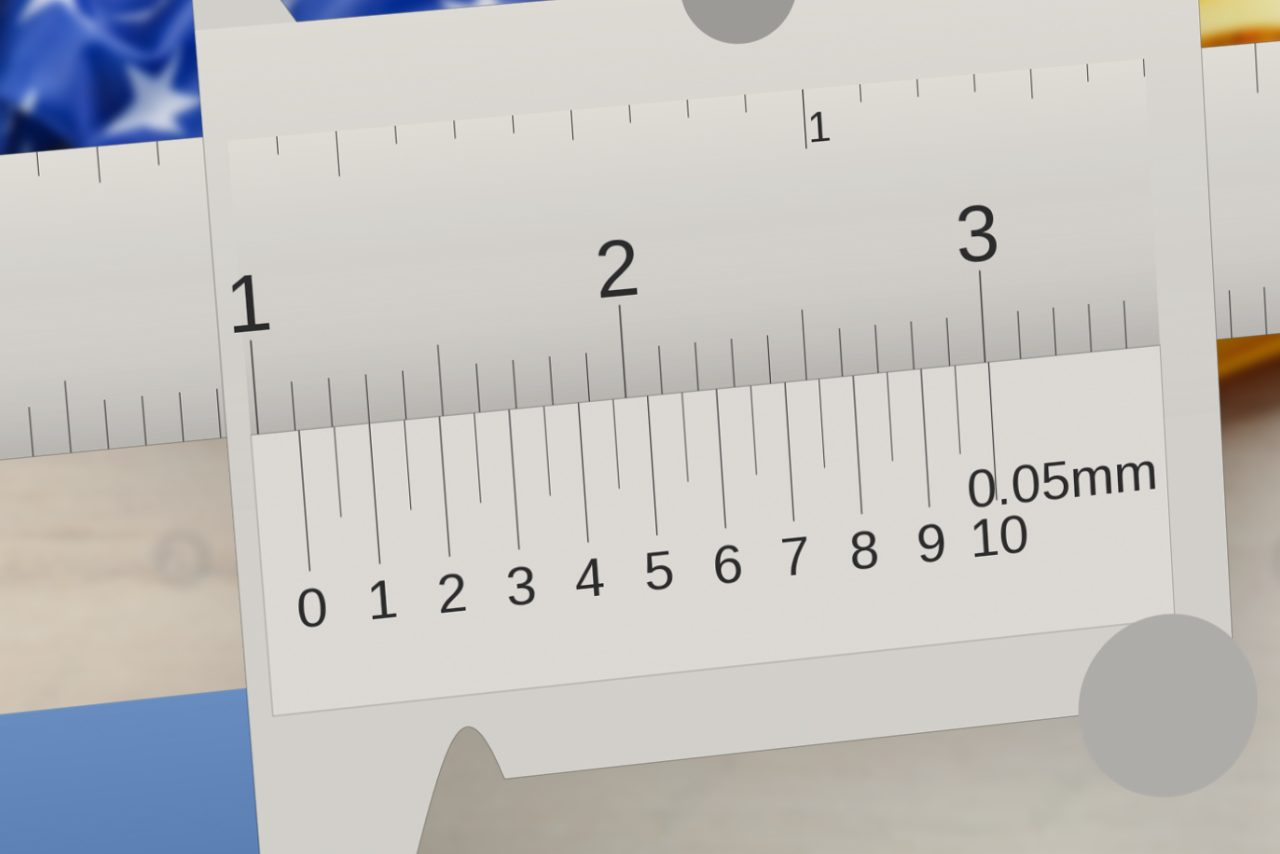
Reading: 11.10 mm
